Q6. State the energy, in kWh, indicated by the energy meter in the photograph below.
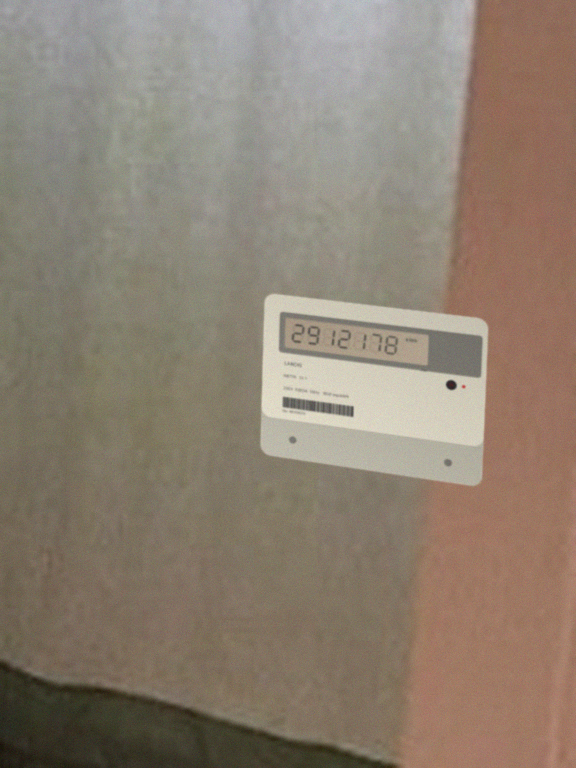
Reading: 2912178 kWh
